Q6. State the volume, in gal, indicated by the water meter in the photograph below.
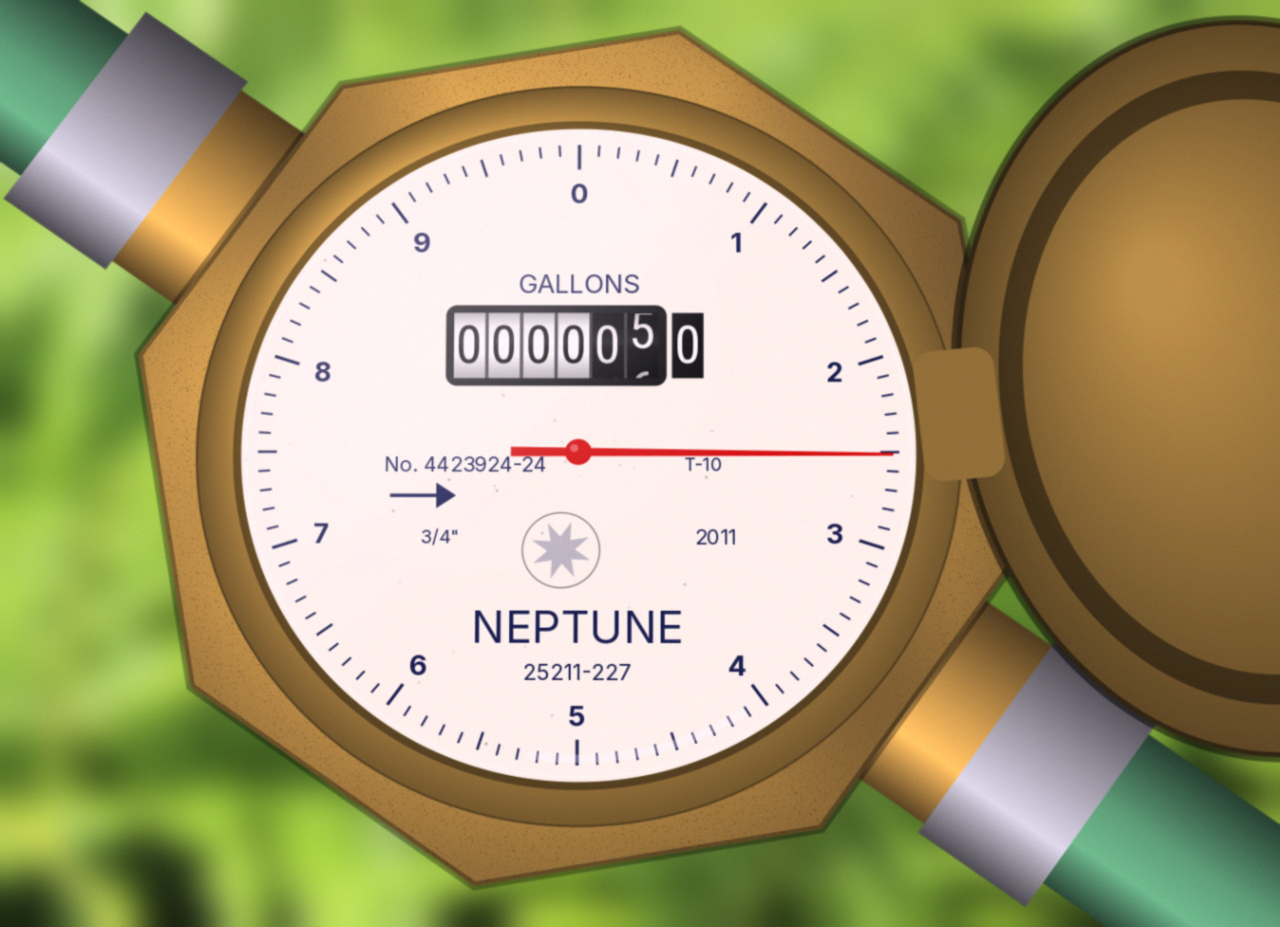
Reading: 52.5 gal
